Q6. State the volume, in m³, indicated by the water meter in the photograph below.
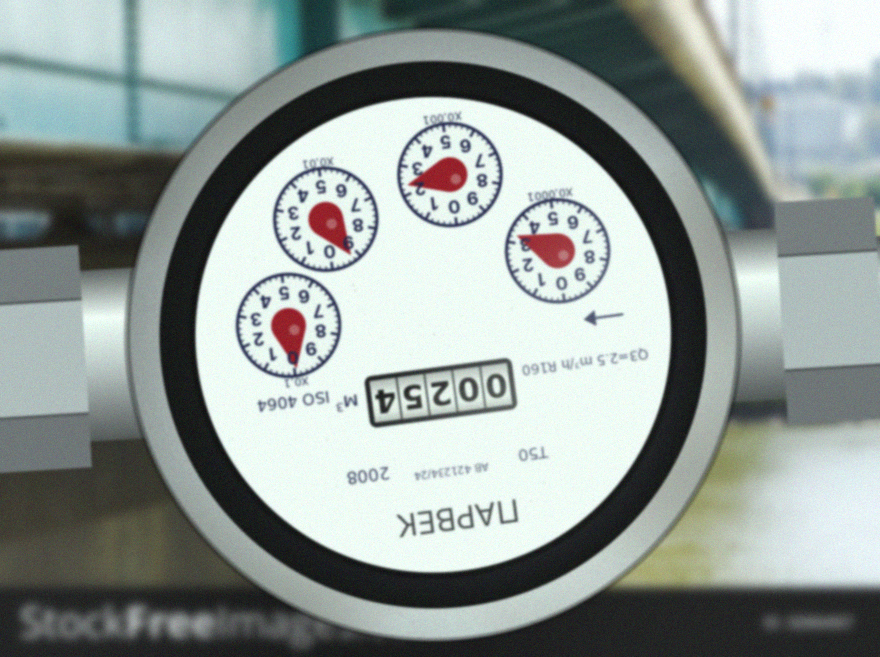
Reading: 253.9923 m³
